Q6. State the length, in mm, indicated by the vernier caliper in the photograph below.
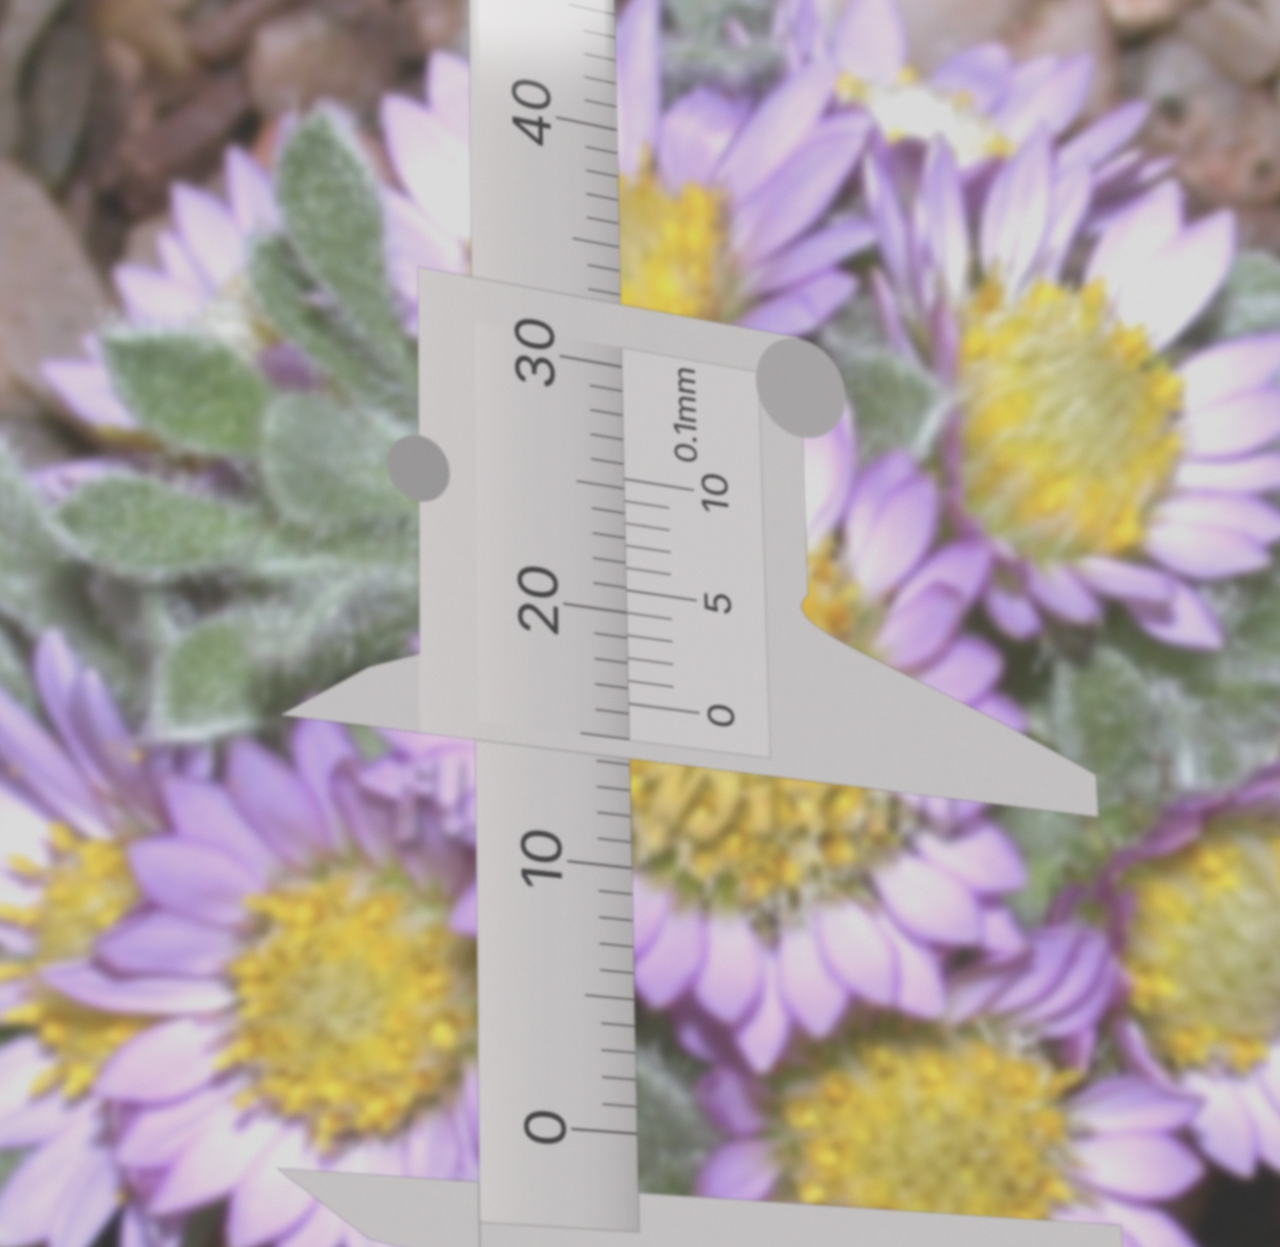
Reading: 16.4 mm
